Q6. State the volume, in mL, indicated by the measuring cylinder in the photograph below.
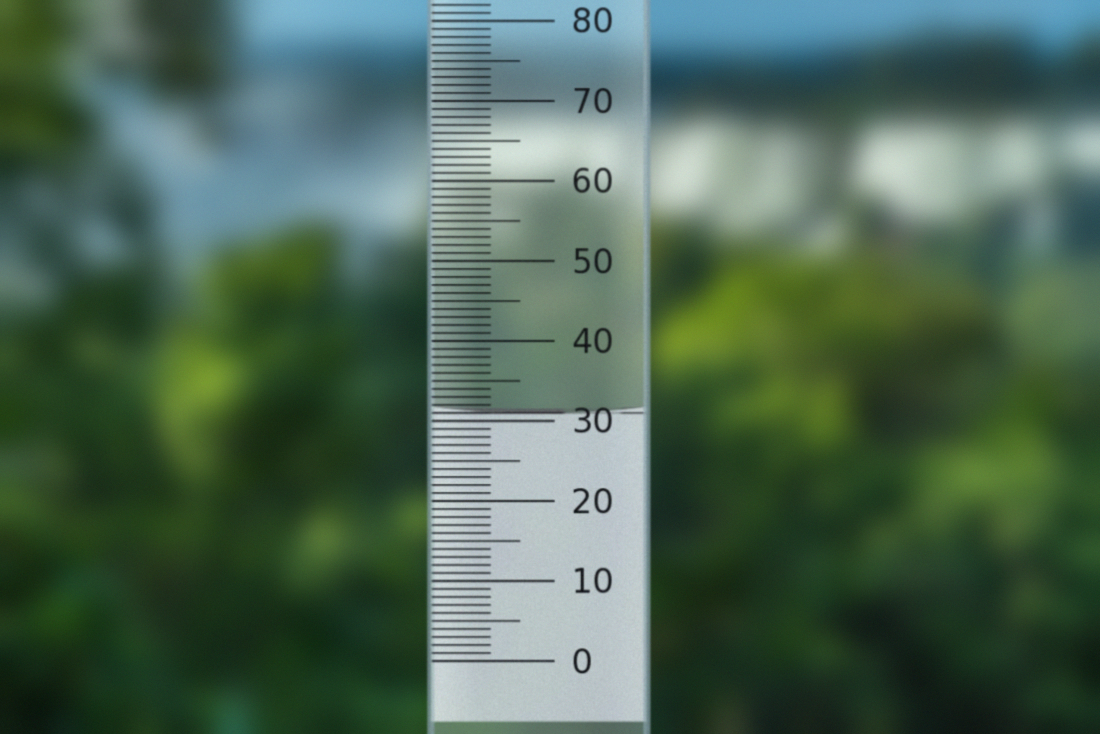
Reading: 31 mL
